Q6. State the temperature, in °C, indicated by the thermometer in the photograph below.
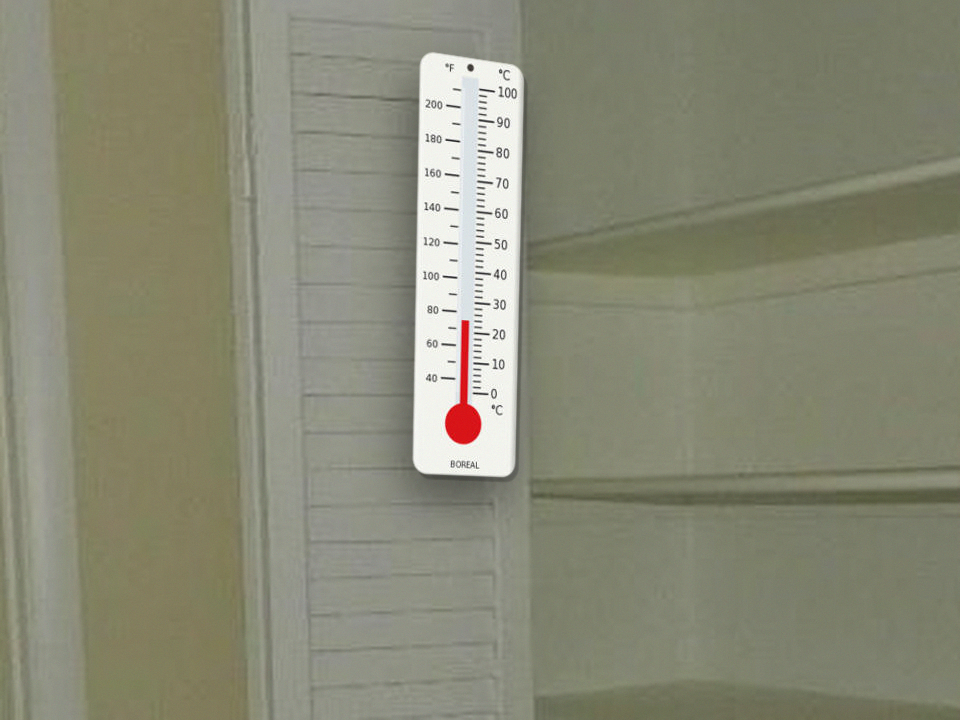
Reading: 24 °C
